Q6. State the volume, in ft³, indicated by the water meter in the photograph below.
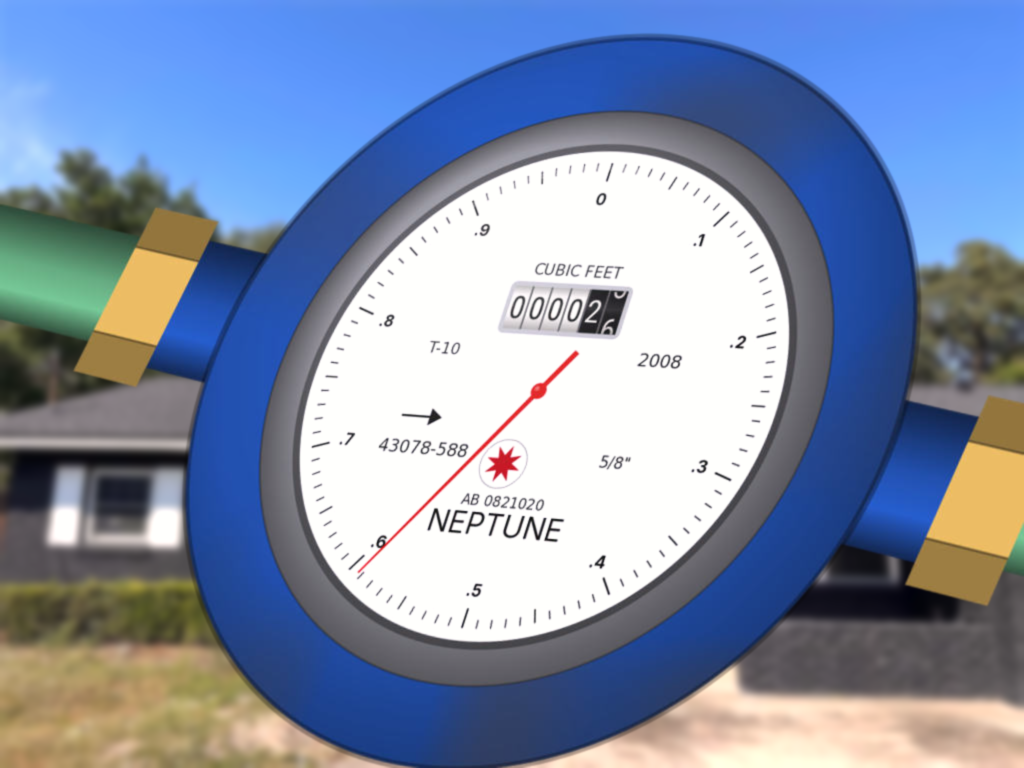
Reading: 25.59 ft³
